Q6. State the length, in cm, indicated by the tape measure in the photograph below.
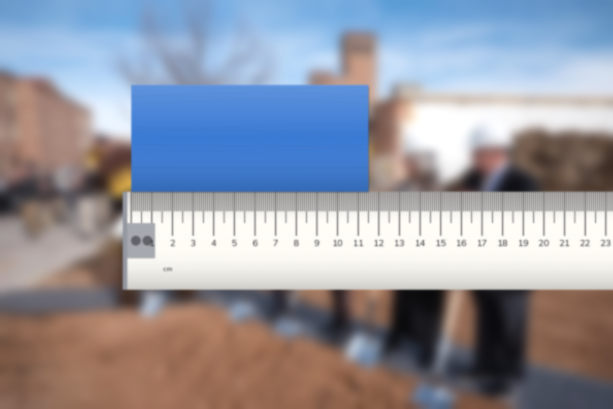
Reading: 11.5 cm
